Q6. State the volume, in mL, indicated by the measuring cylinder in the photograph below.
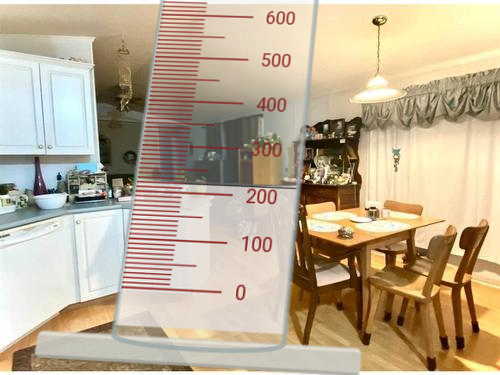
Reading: 220 mL
